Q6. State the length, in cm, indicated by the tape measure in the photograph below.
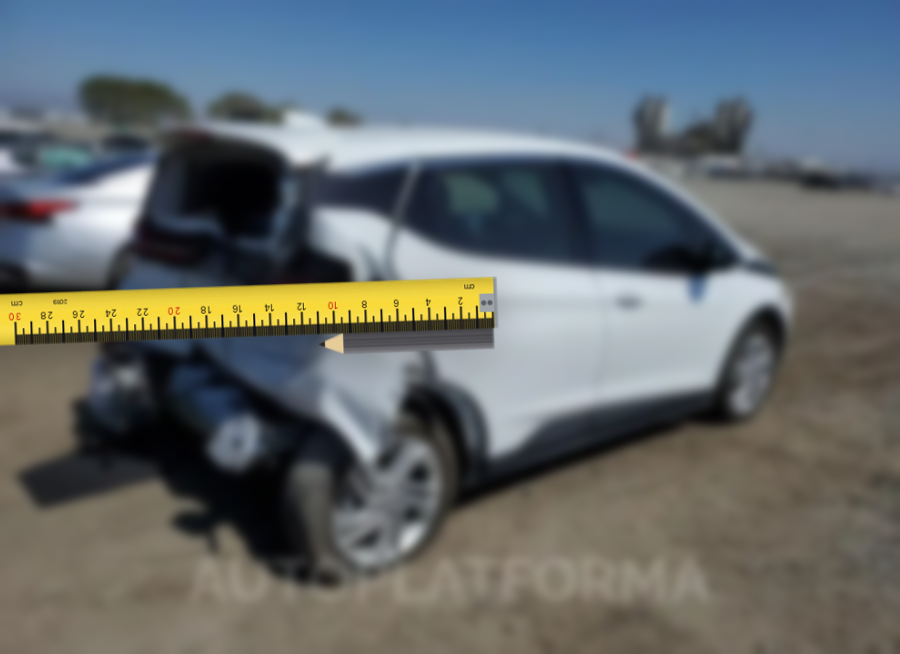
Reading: 11 cm
